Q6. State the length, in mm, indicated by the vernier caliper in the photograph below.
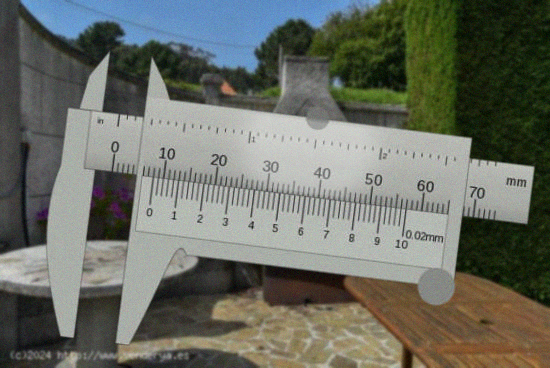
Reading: 8.0 mm
